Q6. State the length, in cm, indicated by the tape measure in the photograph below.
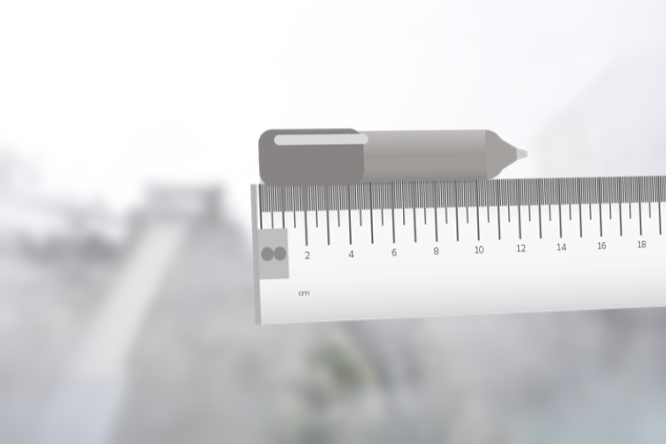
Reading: 12.5 cm
